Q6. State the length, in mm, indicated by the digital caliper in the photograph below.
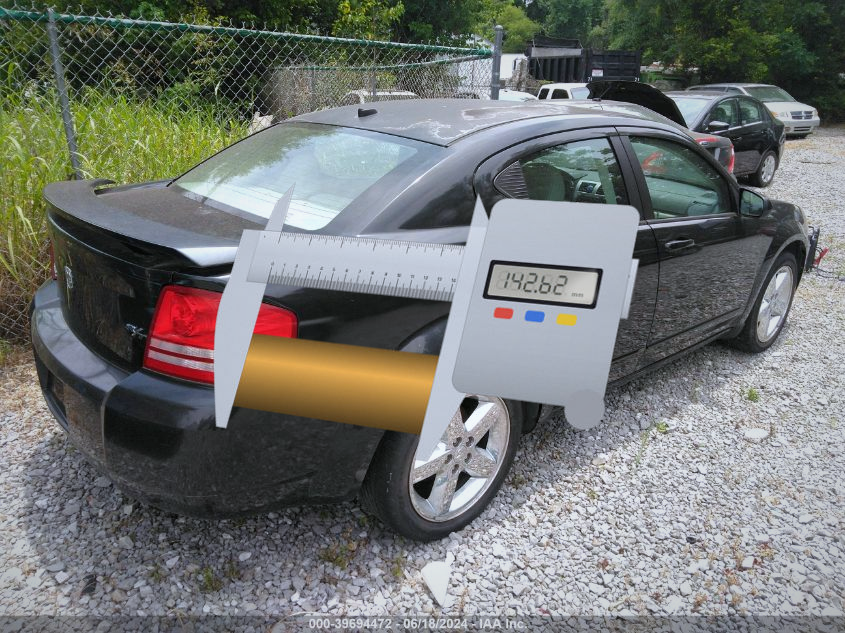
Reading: 142.62 mm
